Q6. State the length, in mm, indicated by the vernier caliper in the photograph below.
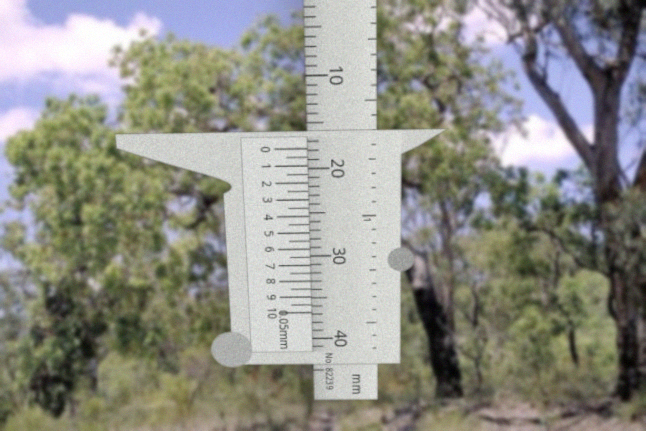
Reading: 17.8 mm
